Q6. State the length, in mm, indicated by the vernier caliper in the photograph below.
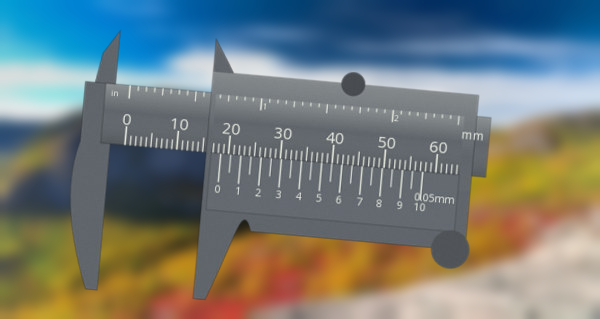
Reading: 18.5 mm
